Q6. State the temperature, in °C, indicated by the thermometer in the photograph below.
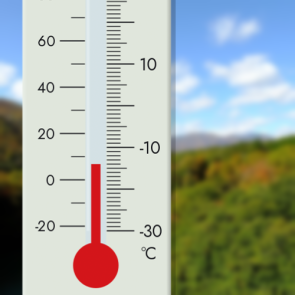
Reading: -14 °C
